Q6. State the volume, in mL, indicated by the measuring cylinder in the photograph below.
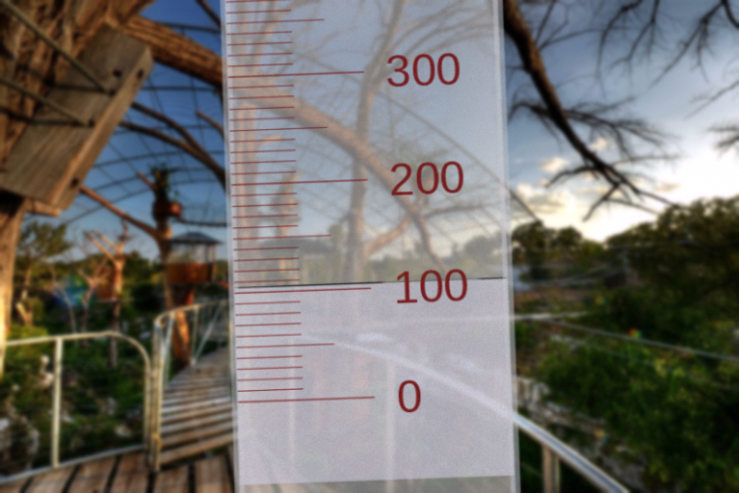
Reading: 105 mL
